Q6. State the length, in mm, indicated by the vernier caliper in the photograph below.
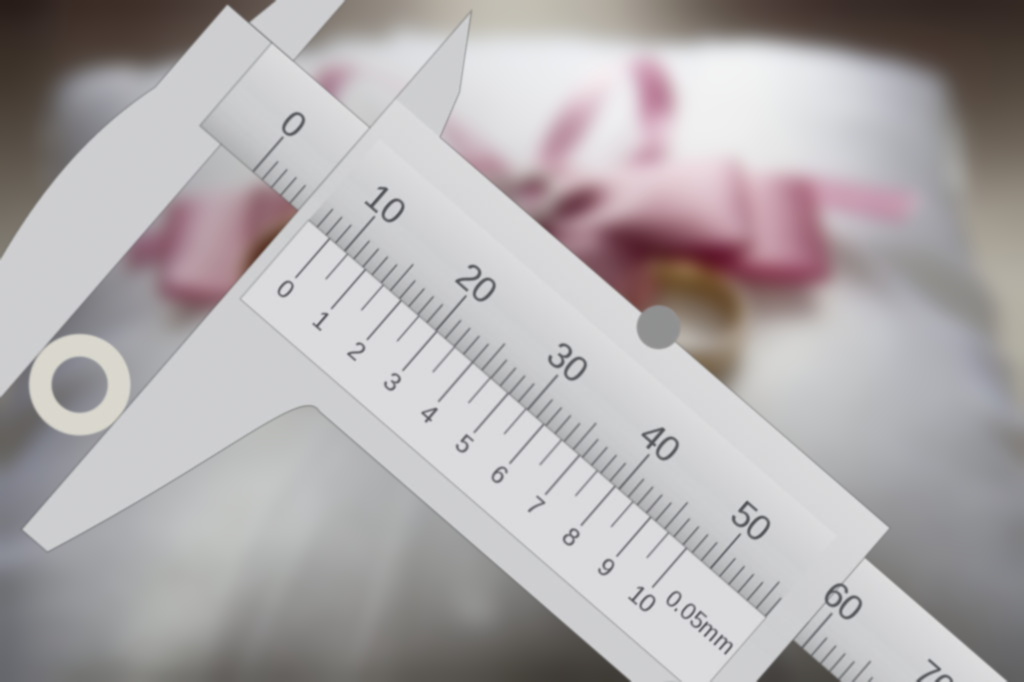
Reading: 8.4 mm
